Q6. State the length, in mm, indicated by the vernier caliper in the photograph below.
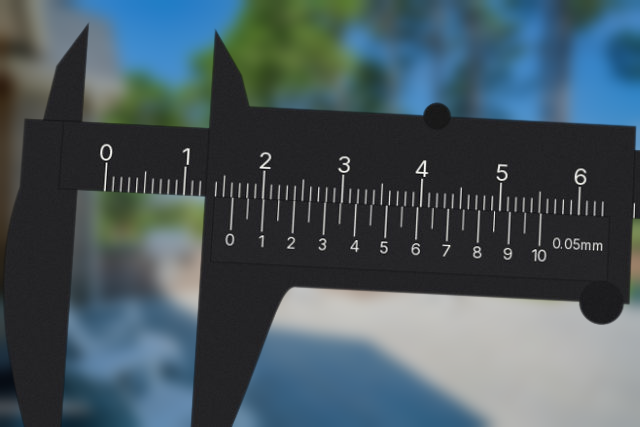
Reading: 16.2 mm
